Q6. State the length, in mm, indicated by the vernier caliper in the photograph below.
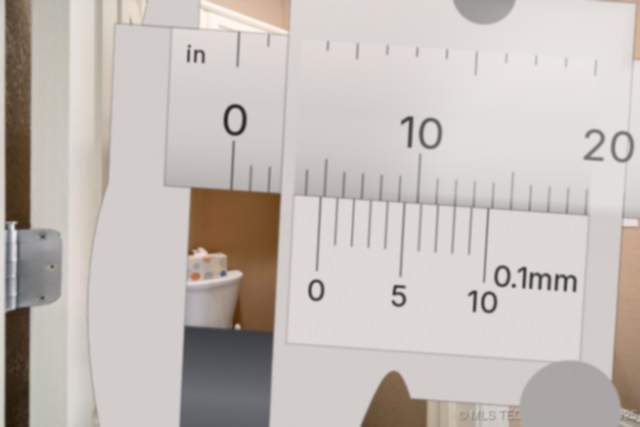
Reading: 4.8 mm
